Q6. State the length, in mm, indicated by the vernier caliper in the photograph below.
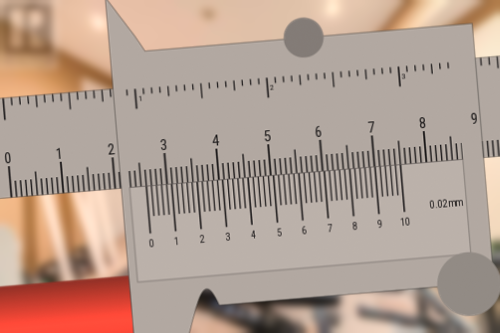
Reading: 26.0 mm
